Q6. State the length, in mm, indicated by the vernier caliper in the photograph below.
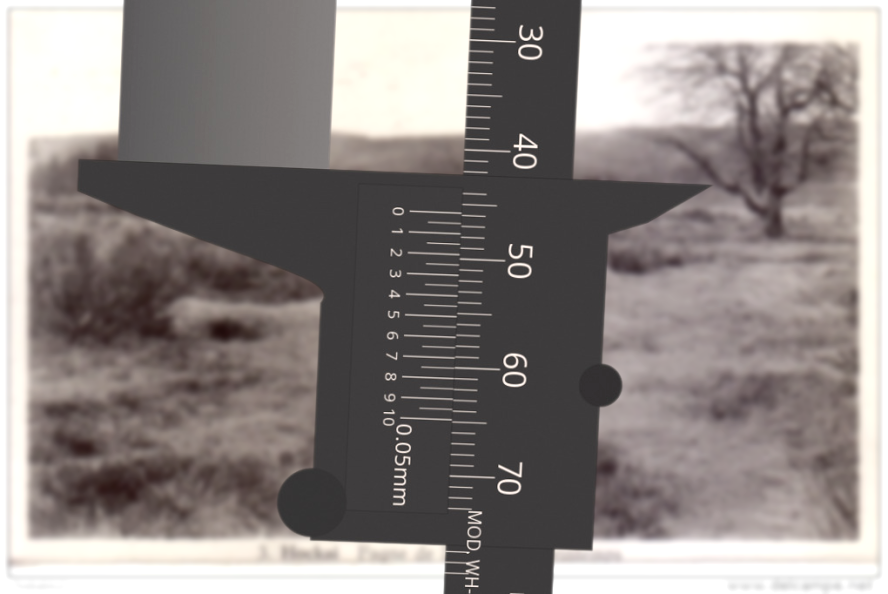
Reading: 45.8 mm
